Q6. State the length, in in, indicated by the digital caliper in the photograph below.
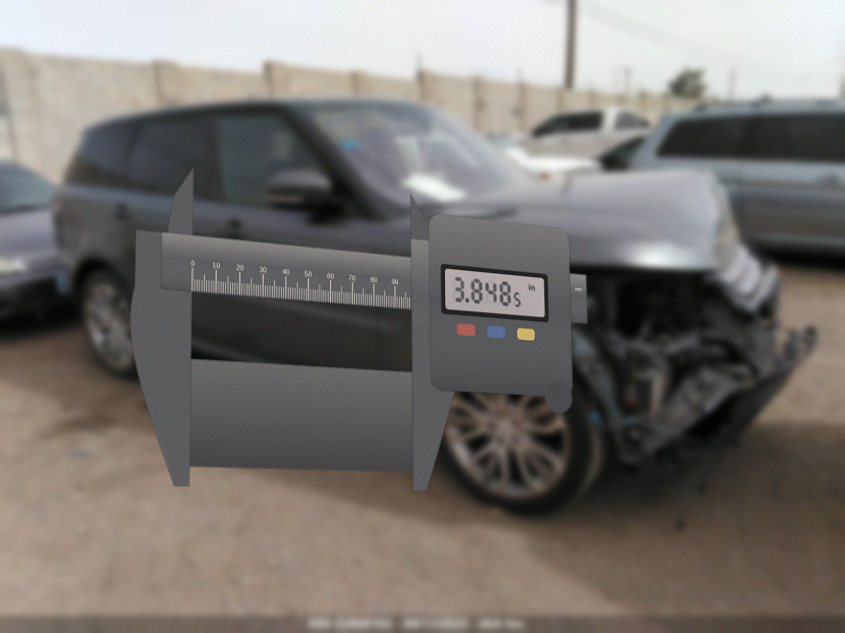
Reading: 3.8485 in
